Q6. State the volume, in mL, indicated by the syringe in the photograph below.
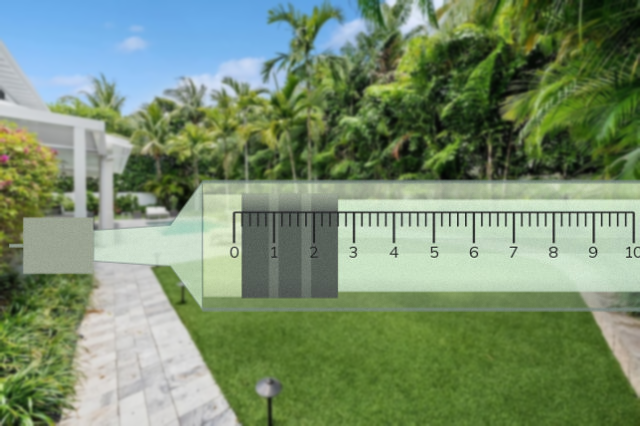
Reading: 0.2 mL
